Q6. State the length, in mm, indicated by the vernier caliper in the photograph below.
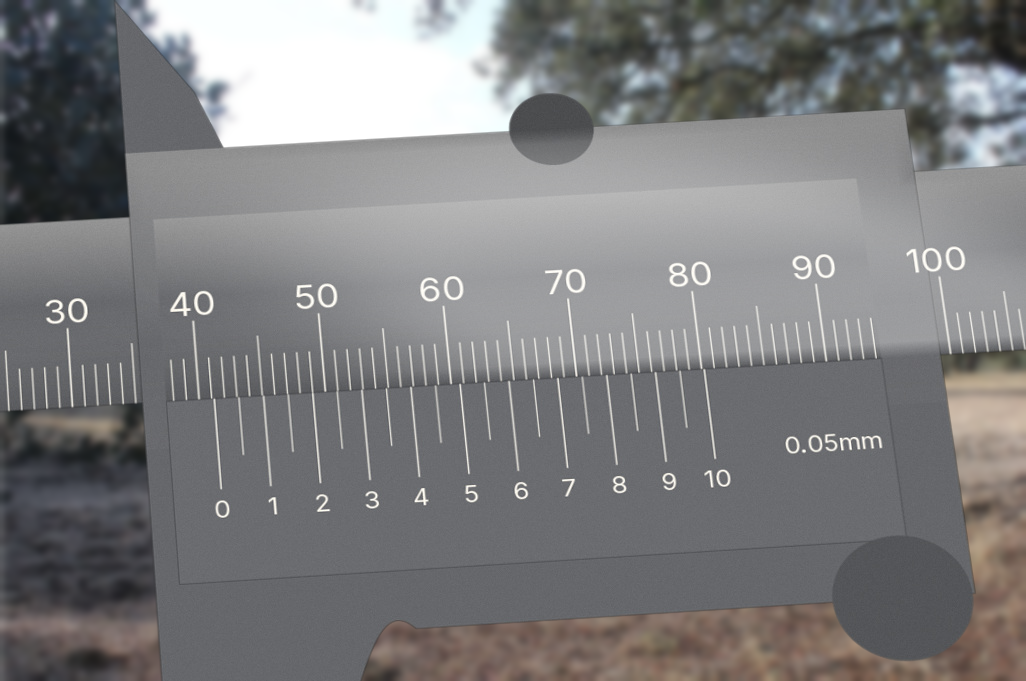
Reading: 41.2 mm
